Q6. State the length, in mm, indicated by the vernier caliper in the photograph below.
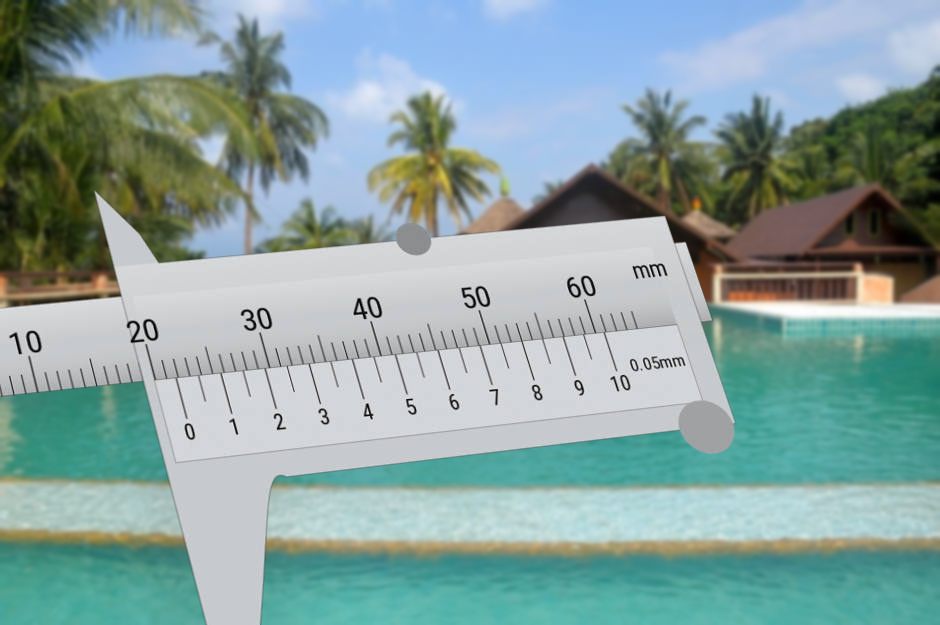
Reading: 21.8 mm
